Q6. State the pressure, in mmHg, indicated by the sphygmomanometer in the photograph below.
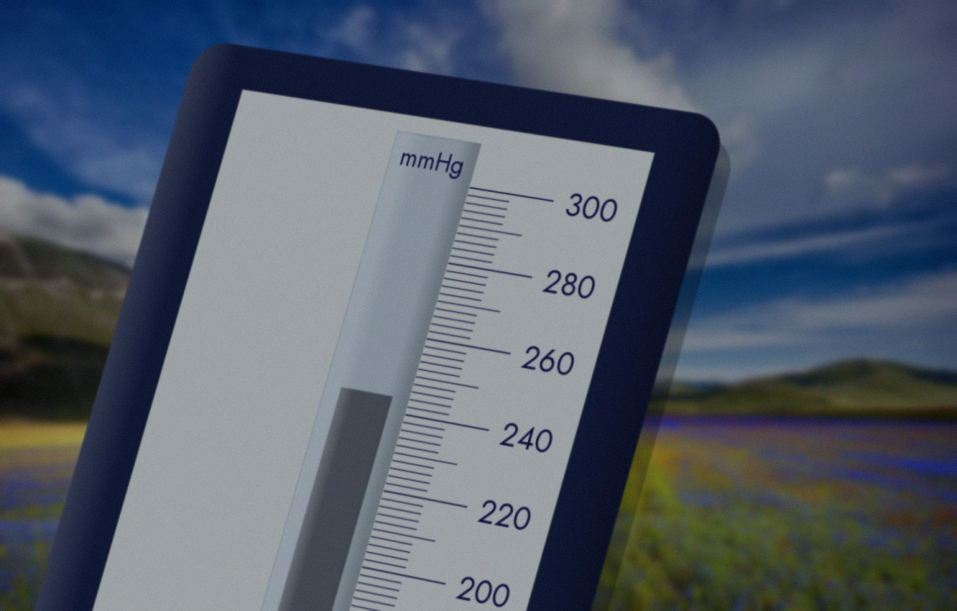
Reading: 244 mmHg
